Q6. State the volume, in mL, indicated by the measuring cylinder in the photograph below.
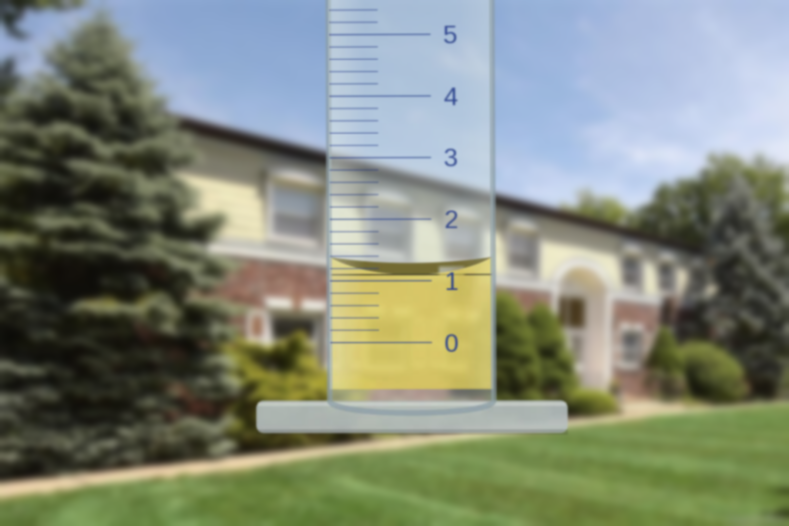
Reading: 1.1 mL
